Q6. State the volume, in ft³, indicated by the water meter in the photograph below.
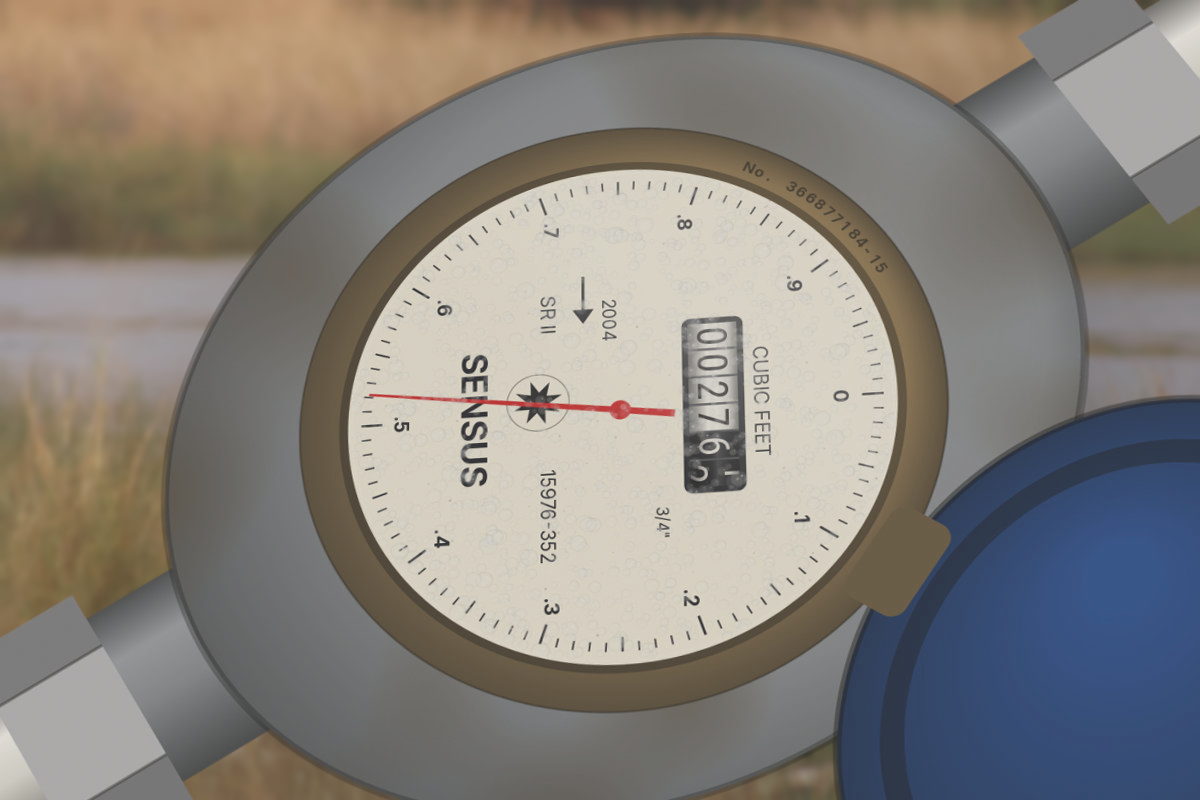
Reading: 2761.52 ft³
